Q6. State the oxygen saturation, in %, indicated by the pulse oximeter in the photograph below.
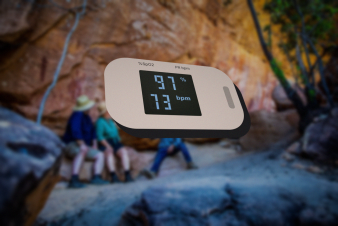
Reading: 97 %
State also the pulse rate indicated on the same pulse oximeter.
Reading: 73 bpm
